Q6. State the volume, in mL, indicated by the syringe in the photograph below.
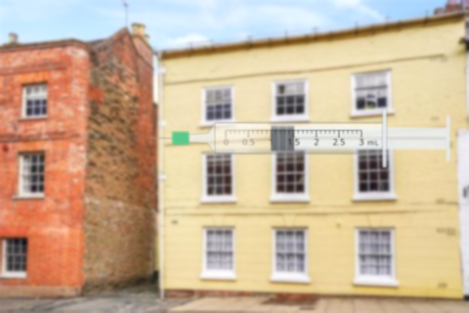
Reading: 1 mL
